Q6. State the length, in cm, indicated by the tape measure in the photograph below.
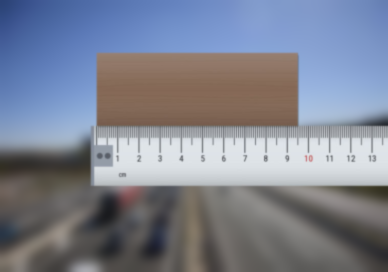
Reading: 9.5 cm
